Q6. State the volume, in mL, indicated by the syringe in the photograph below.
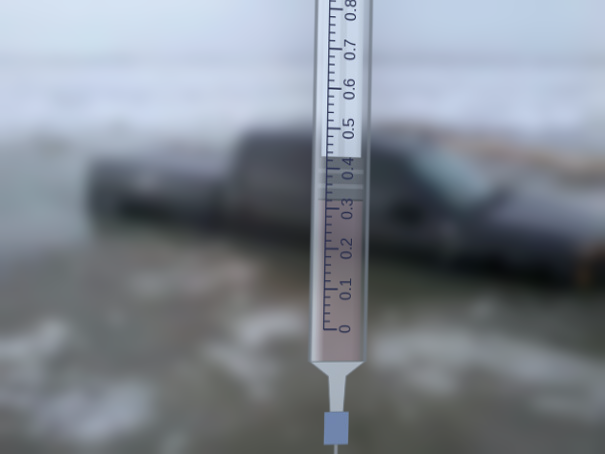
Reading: 0.32 mL
